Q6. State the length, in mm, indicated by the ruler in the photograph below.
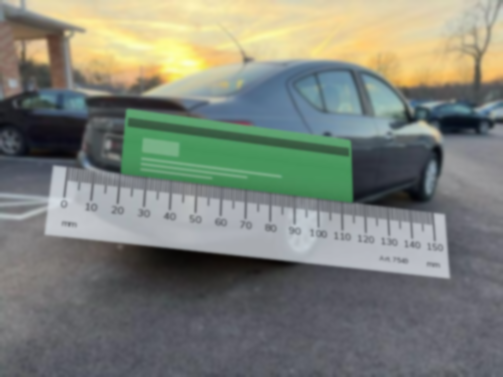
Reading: 95 mm
